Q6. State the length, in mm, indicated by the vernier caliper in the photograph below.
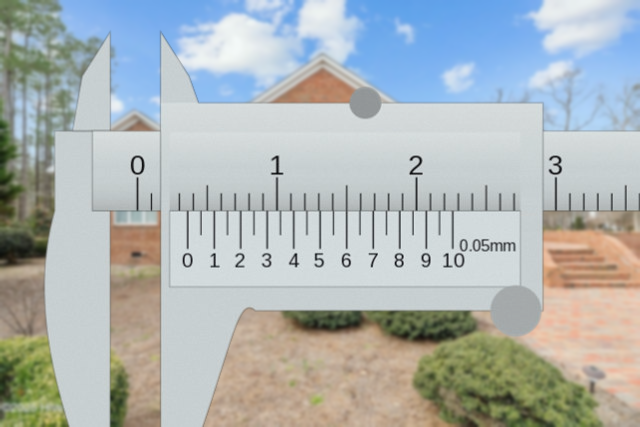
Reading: 3.6 mm
